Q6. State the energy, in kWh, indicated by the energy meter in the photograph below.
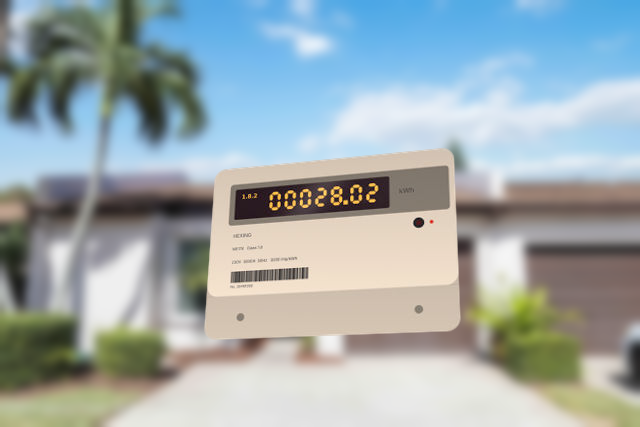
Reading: 28.02 kWh
